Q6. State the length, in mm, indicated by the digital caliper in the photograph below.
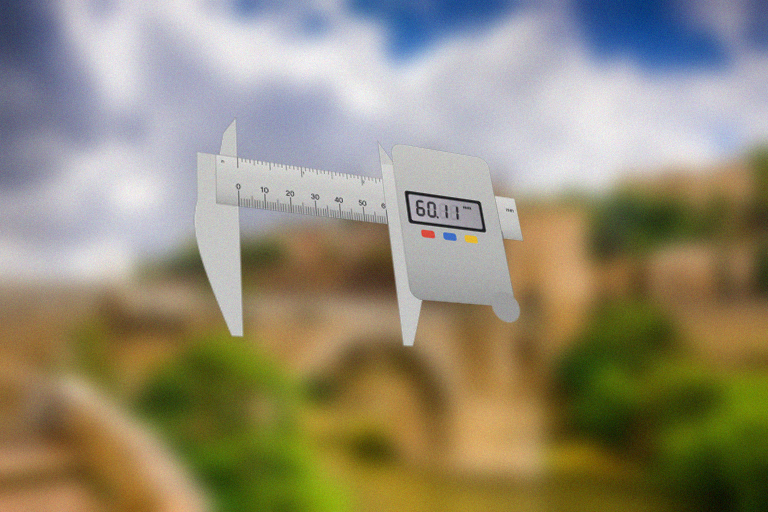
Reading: 60.11 mm
